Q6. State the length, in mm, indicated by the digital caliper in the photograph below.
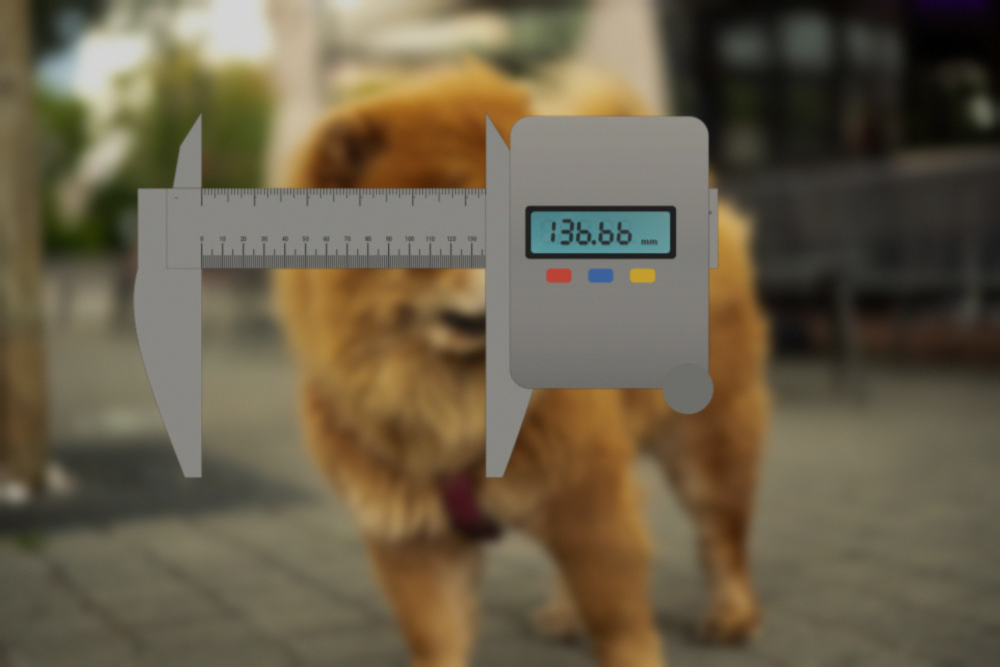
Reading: 136.66 mm
